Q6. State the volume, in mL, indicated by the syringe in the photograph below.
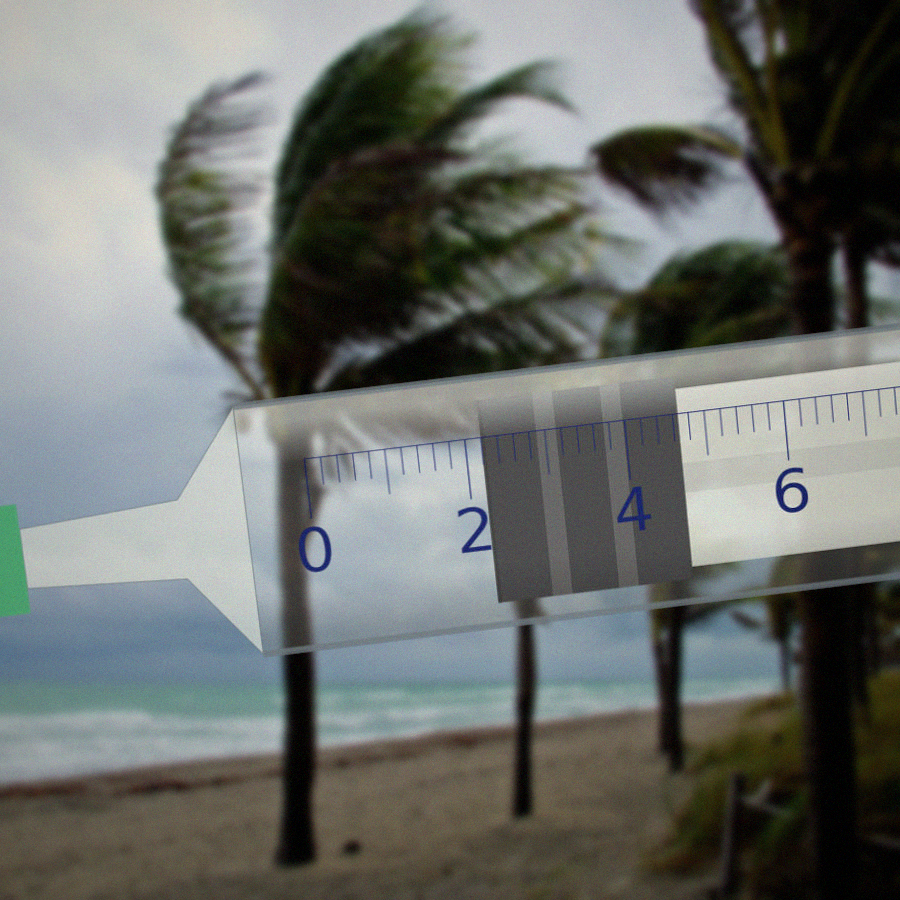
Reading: 2.2 mL
